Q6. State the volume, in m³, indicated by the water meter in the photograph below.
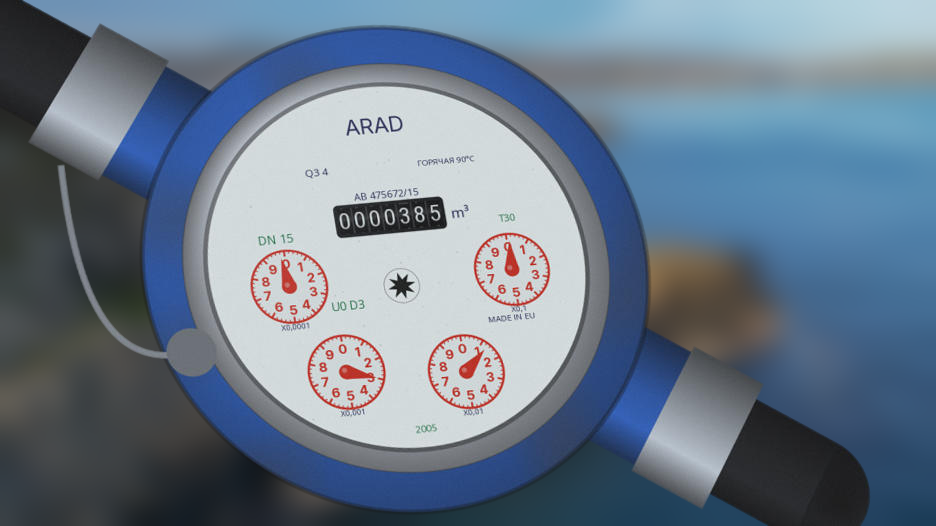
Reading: 385.0129 m³
